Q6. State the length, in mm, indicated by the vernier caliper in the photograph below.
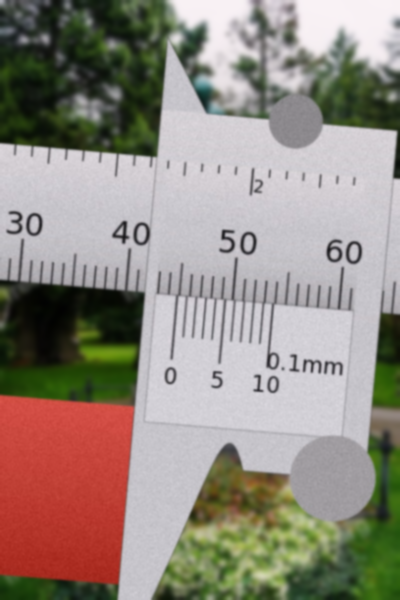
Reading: 44.8 mm
